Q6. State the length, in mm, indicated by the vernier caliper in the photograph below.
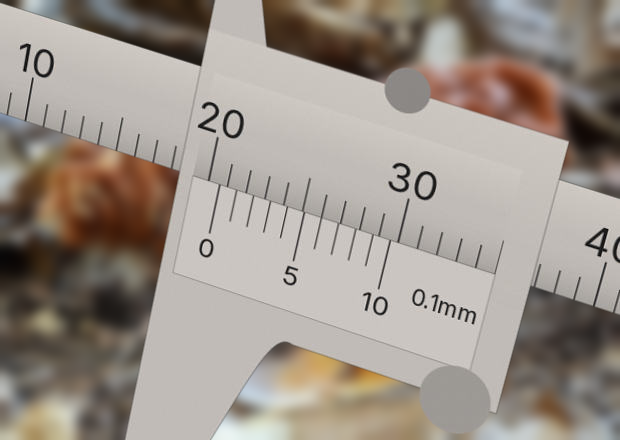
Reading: 20.6 mm
